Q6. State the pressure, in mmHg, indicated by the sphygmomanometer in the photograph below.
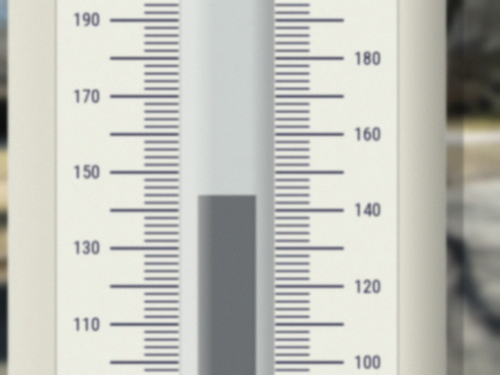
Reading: 144 mmHg
